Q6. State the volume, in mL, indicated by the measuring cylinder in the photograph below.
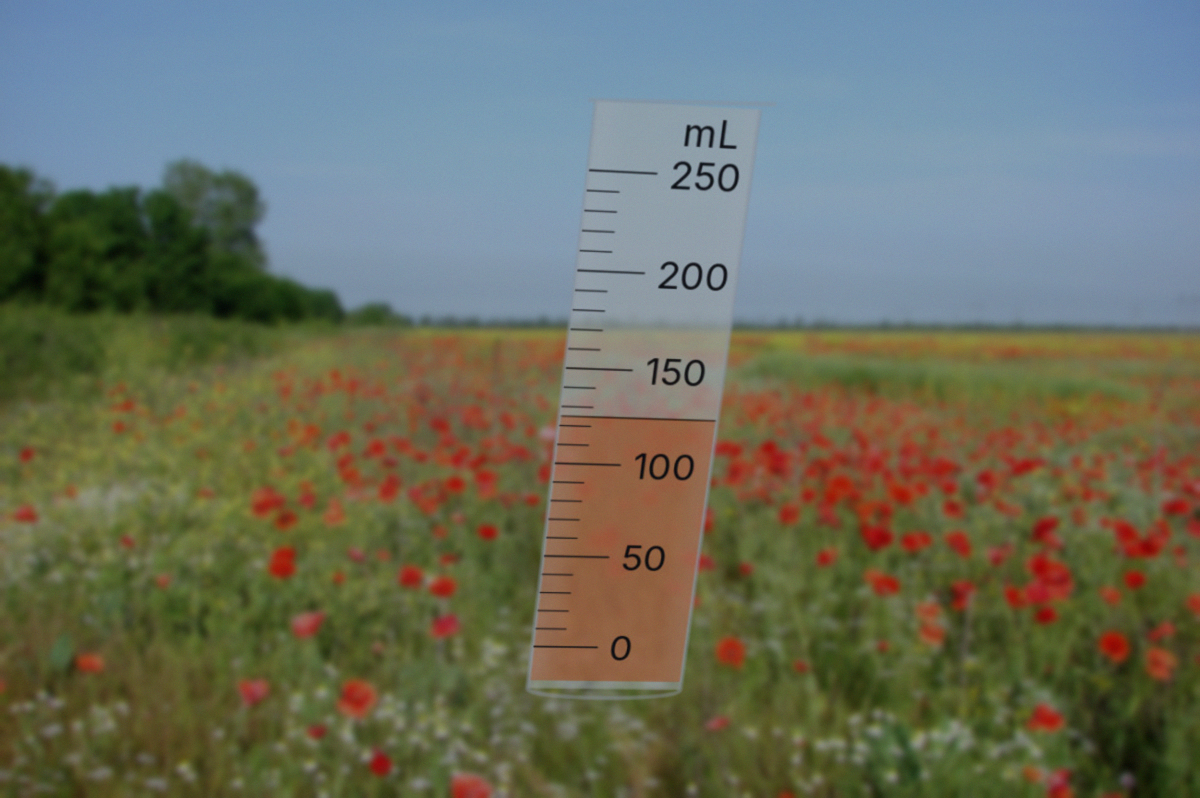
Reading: 125 mL
